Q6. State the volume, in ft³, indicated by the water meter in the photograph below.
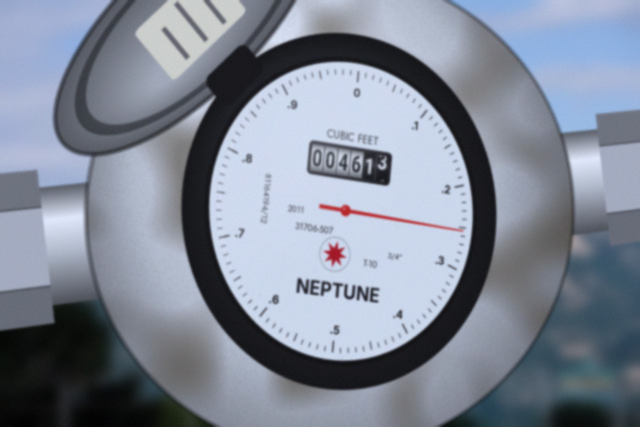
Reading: 4613.25 ft³
